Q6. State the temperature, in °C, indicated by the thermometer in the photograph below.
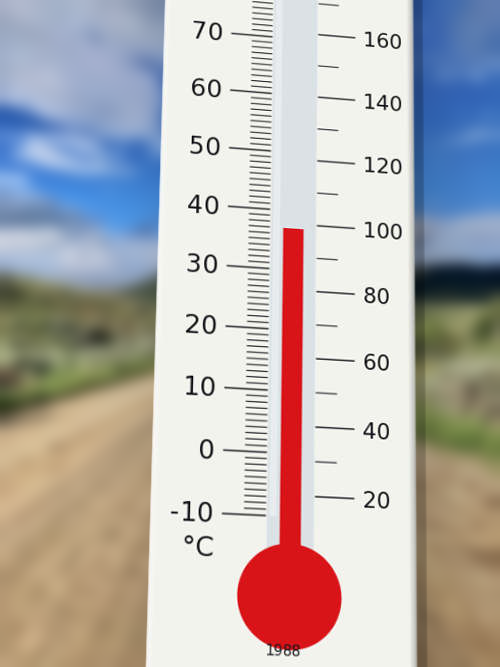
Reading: 37 °C
